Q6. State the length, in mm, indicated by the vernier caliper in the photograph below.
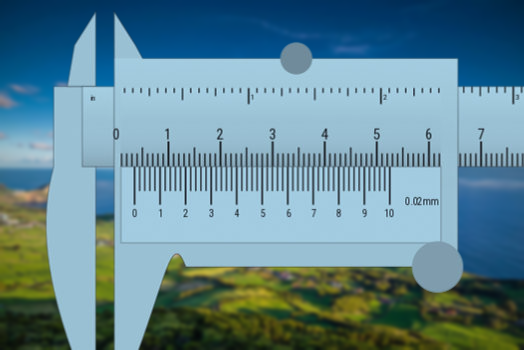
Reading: 3.5 mm
